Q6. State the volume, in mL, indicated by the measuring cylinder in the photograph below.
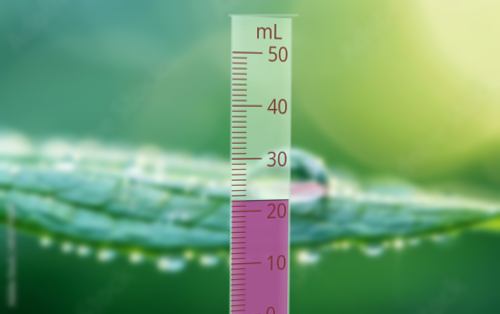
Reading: 22 mL
